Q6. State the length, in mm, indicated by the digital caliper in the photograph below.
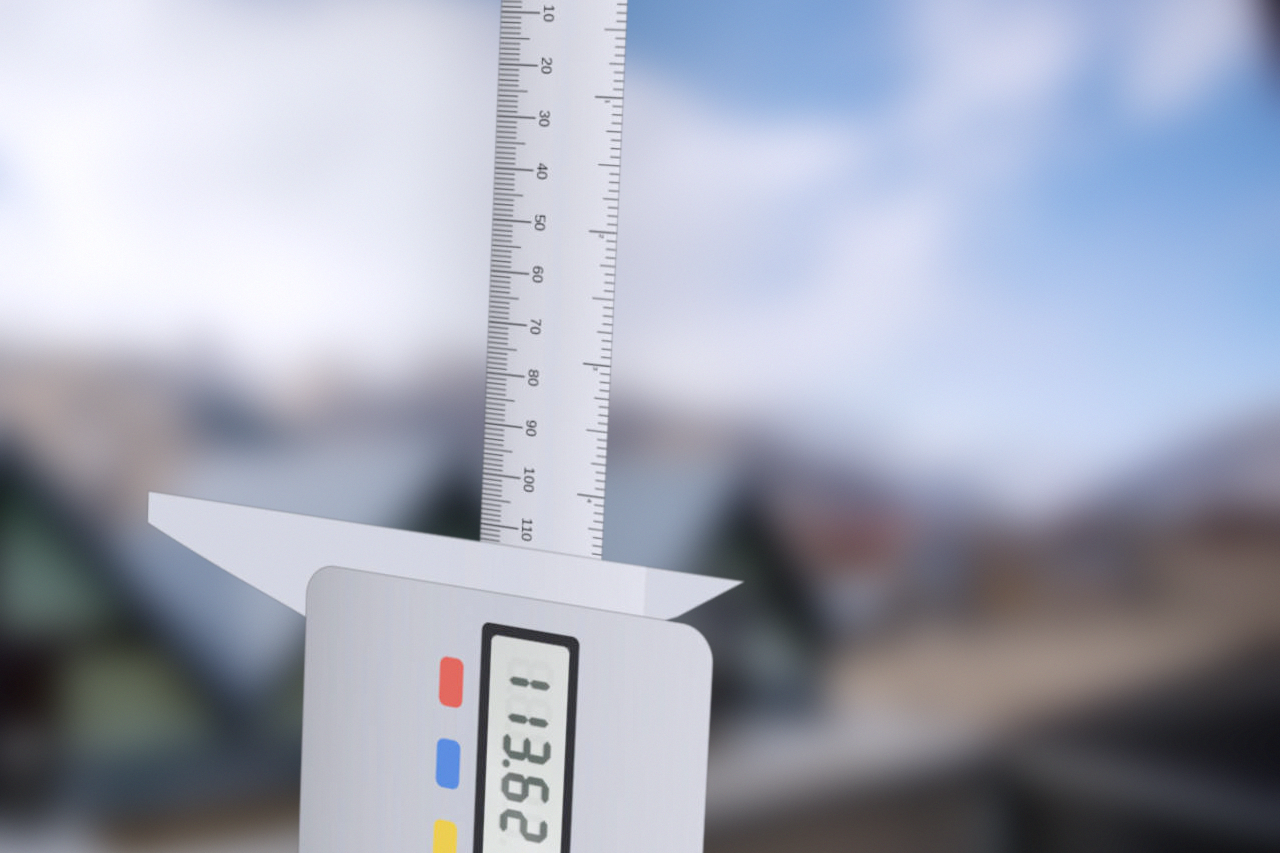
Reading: 113.62 mm
